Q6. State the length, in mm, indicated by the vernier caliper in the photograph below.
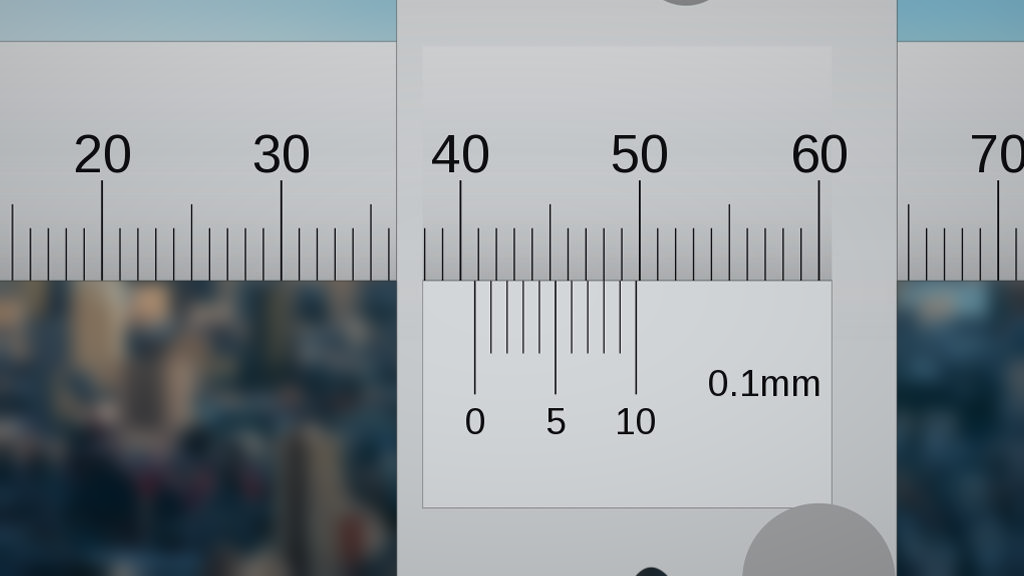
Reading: 40.8 mm
